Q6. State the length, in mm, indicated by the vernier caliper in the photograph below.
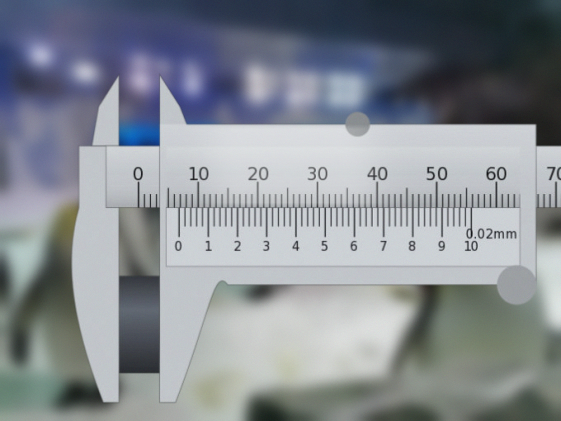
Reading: 6.8 mm
